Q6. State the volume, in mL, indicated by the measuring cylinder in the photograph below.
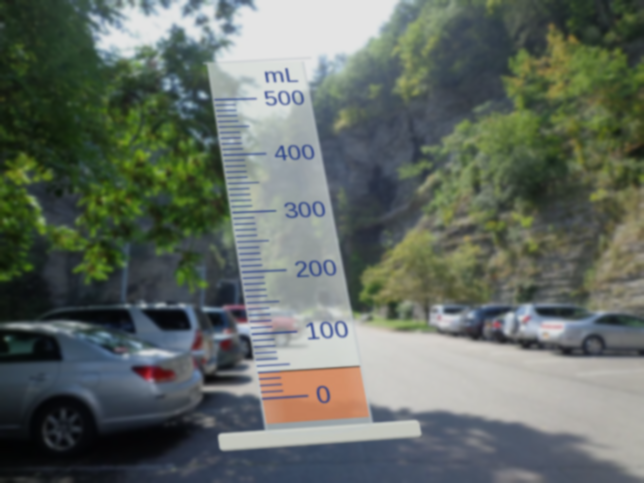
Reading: 40 mL
